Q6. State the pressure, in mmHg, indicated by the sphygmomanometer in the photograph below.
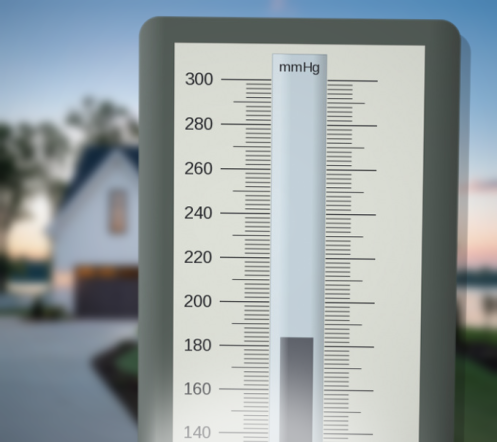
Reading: 184 mmHg
